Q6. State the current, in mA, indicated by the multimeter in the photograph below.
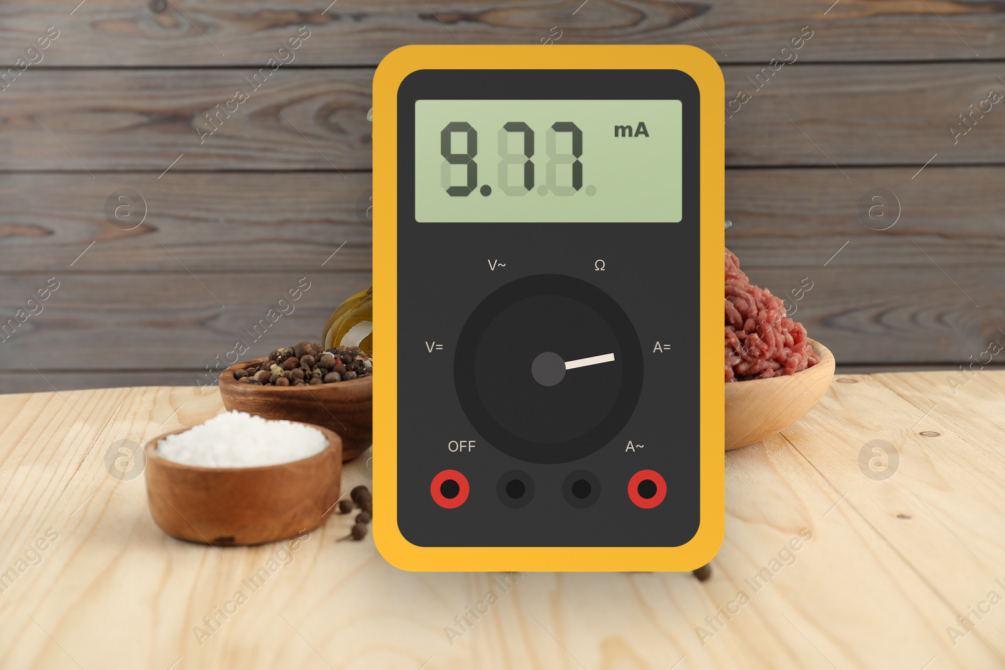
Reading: 9.77 mA
